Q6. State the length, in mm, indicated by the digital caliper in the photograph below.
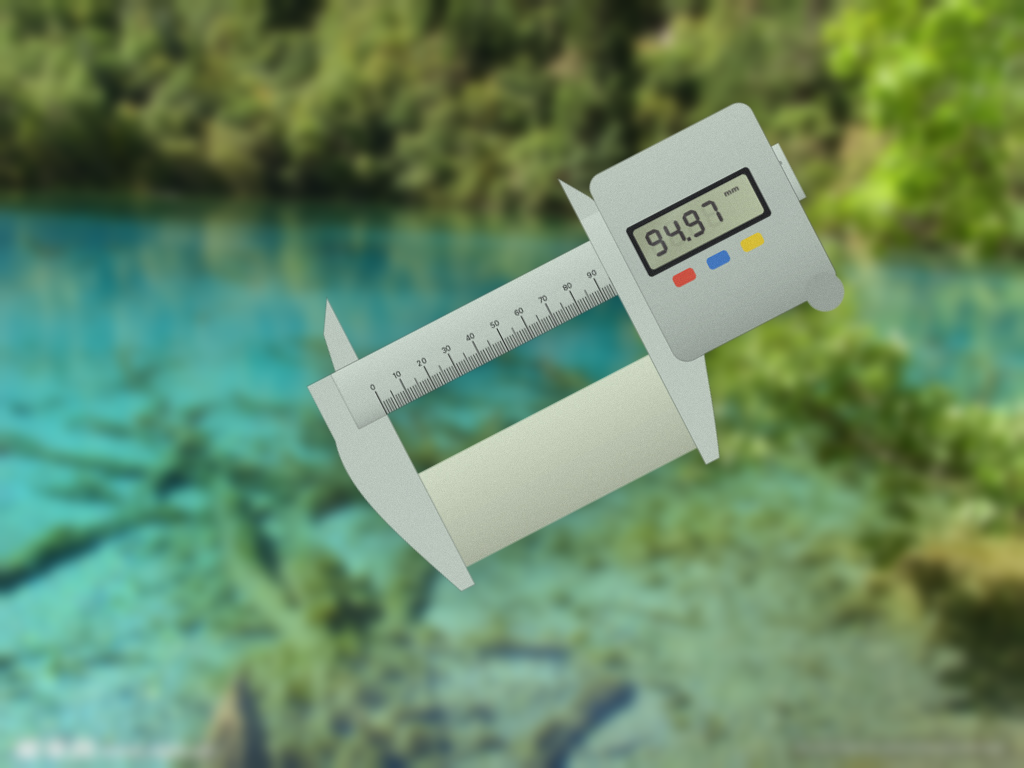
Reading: 94.97 mm
